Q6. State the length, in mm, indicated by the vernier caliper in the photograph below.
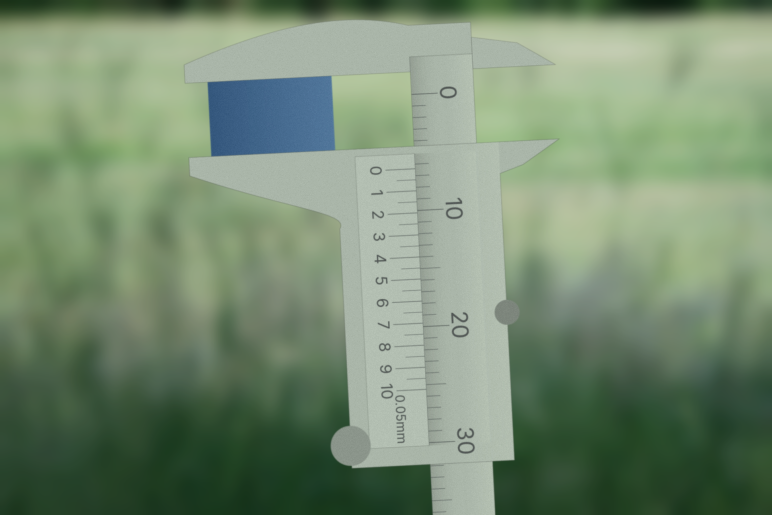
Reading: 6.4 mm
